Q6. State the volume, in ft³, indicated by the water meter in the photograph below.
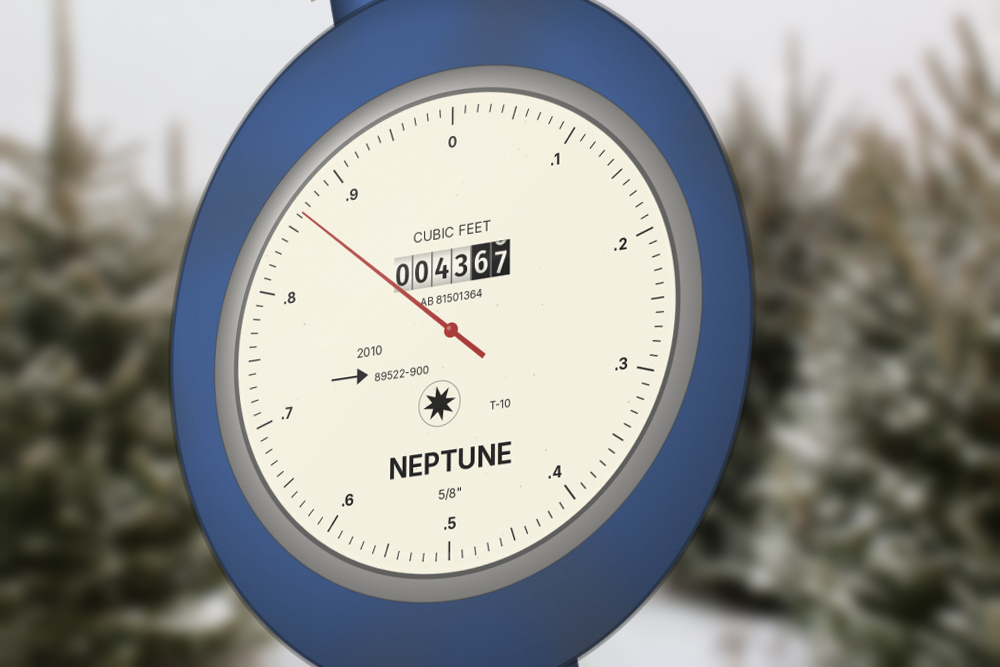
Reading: 4366.86 ft³
